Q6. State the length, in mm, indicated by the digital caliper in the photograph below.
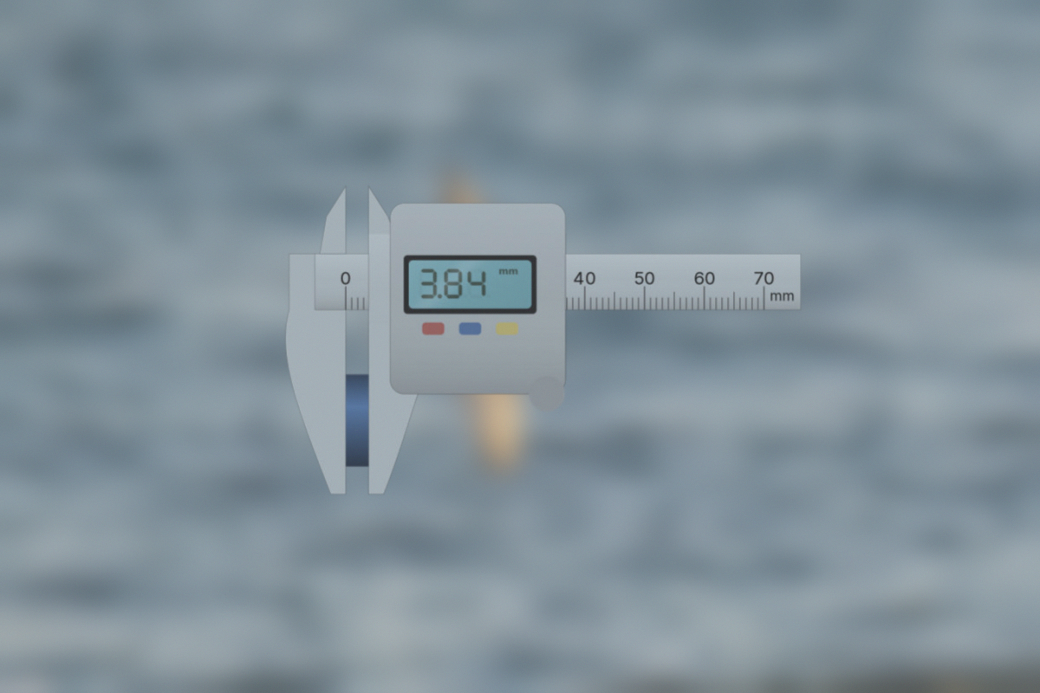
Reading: 3.84 mm
